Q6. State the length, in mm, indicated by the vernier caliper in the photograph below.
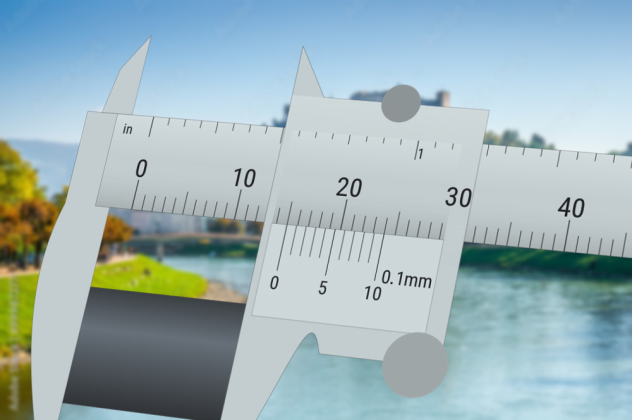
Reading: 15.0 mm
